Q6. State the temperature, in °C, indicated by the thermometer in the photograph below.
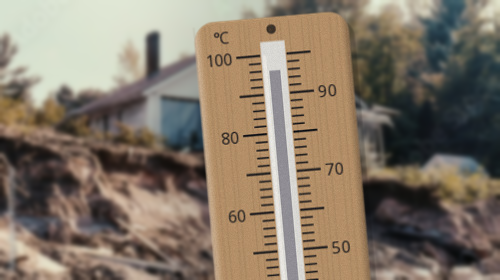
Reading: 96 °C
